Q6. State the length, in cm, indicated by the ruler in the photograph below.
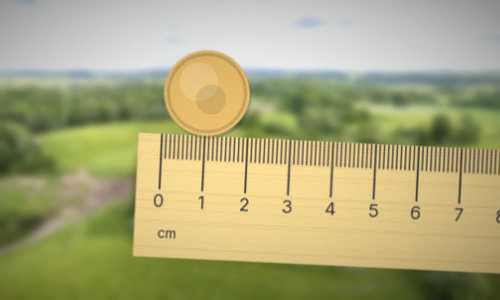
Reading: 2 cm
